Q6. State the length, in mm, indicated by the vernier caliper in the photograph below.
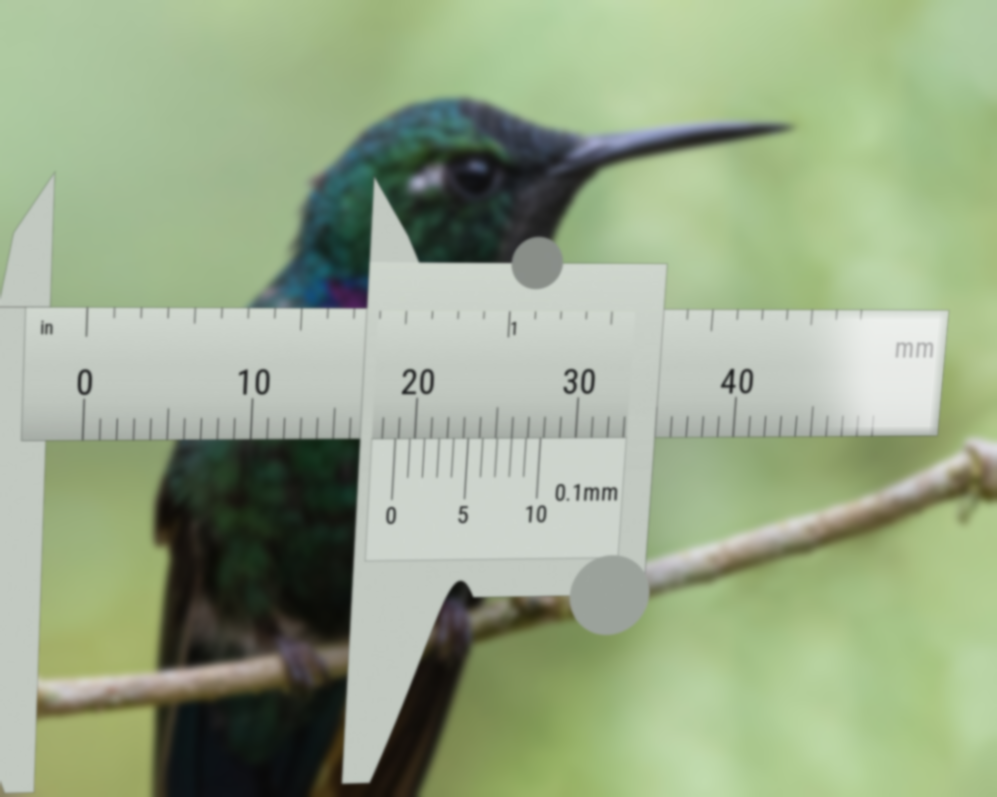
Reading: 18.8 mm
